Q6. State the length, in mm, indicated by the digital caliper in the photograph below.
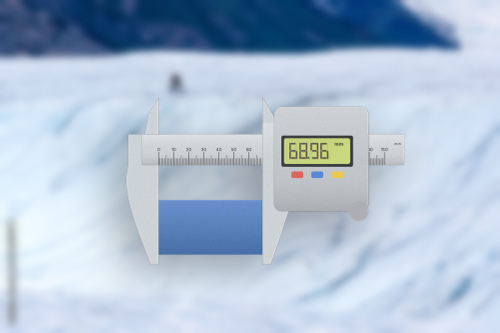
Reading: 68.96 mm
